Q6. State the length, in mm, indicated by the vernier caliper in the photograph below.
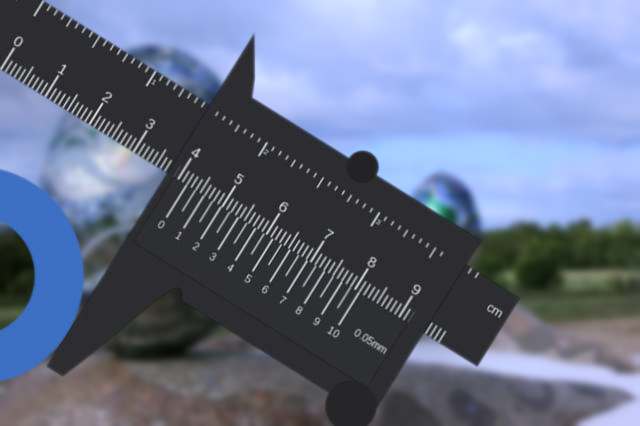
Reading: 42.0 mm
